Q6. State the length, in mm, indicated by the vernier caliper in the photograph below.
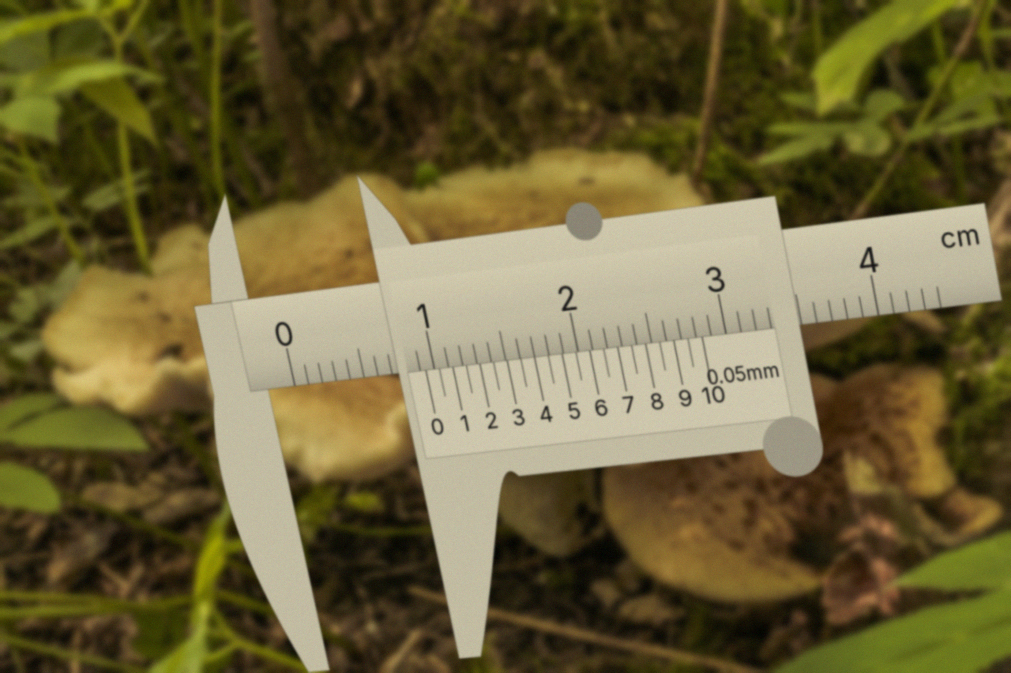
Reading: 9.4 mm
